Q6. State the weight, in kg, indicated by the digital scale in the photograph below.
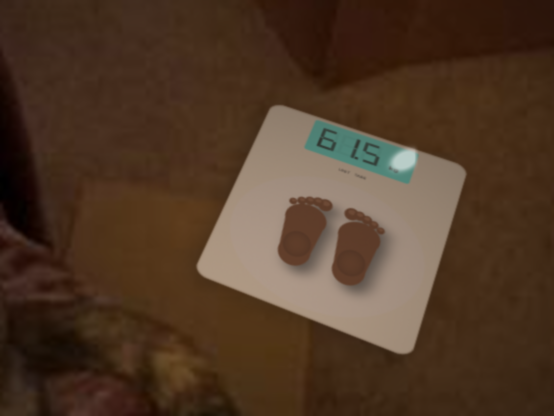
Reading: 61.5 kg
